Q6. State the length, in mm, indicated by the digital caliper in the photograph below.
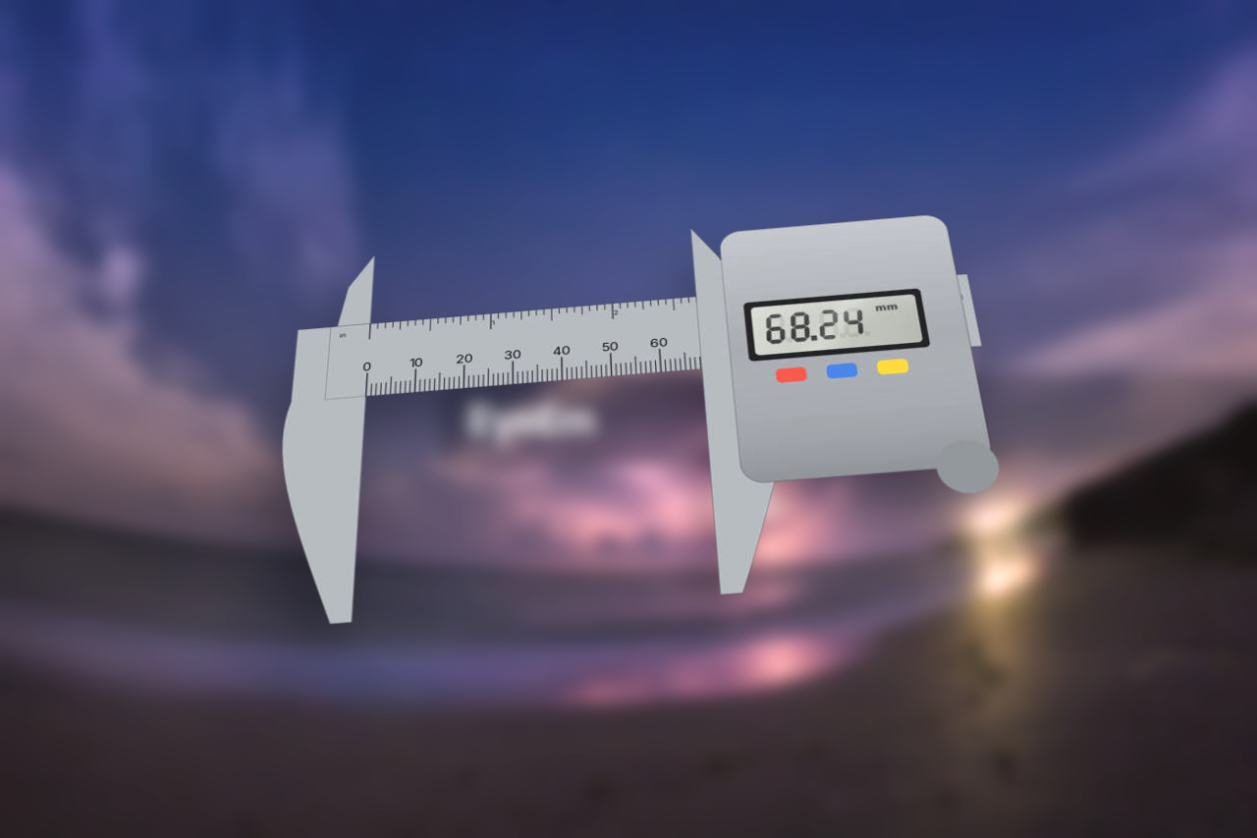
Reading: 68.24 mm
